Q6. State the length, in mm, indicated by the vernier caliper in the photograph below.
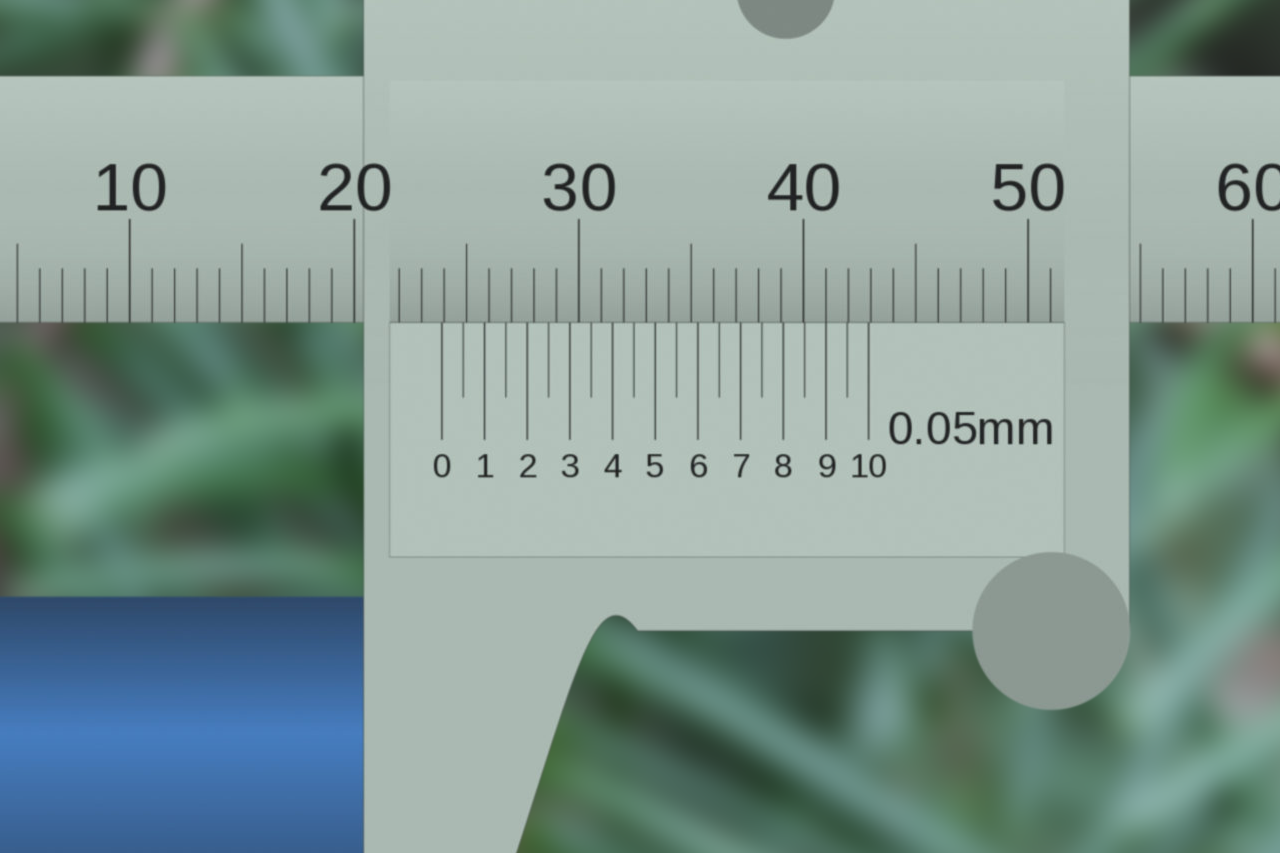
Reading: 23.9 mm
